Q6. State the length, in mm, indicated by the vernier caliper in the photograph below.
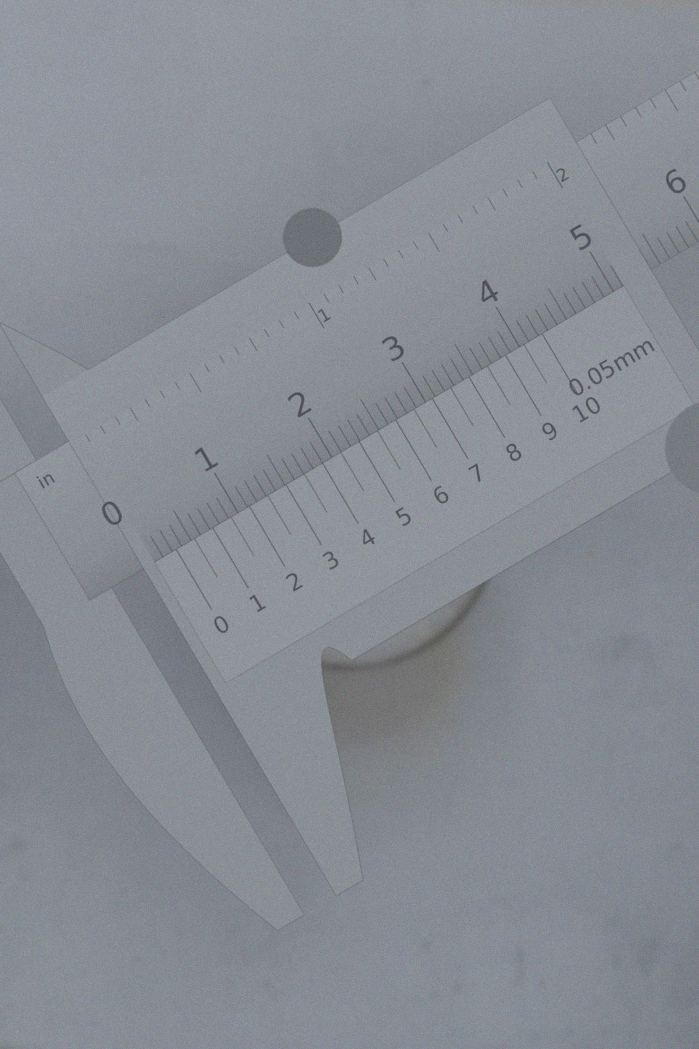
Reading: 3.4 mm
